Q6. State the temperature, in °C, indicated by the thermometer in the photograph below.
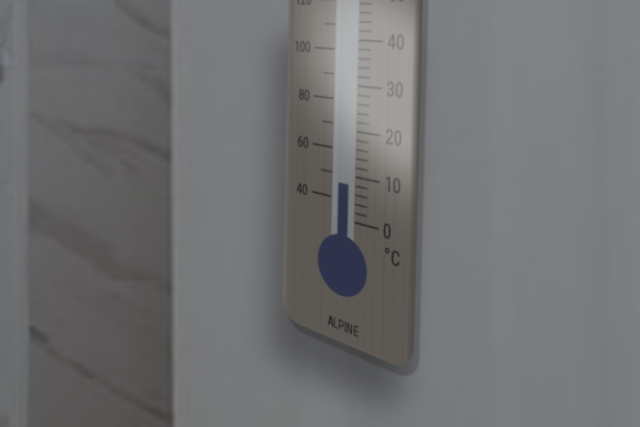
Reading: 8 °C
